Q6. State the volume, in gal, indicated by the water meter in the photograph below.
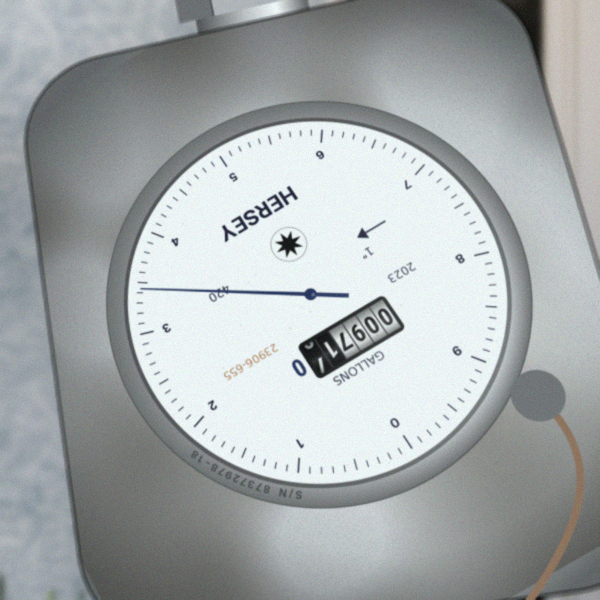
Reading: 97173.4 gal
